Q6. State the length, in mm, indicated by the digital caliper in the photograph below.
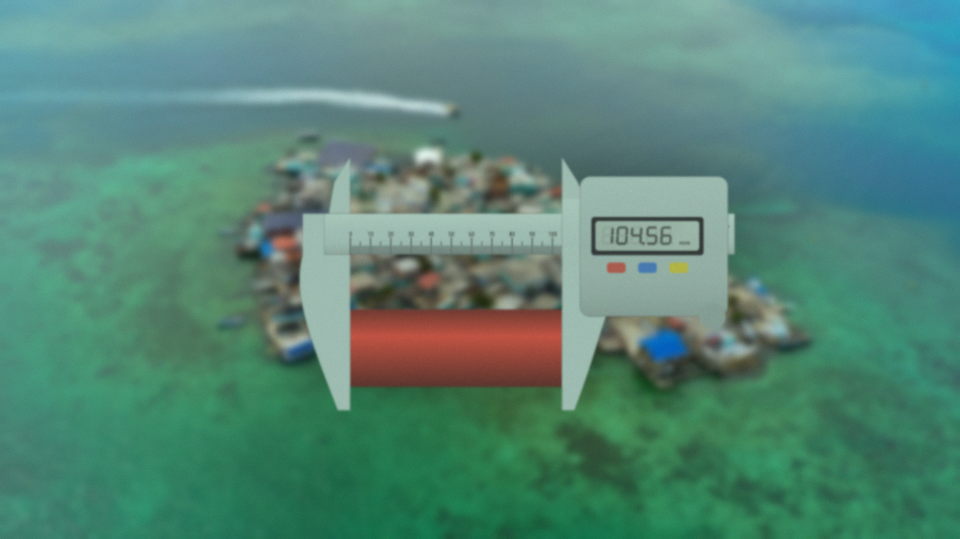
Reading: 104.56 mm
